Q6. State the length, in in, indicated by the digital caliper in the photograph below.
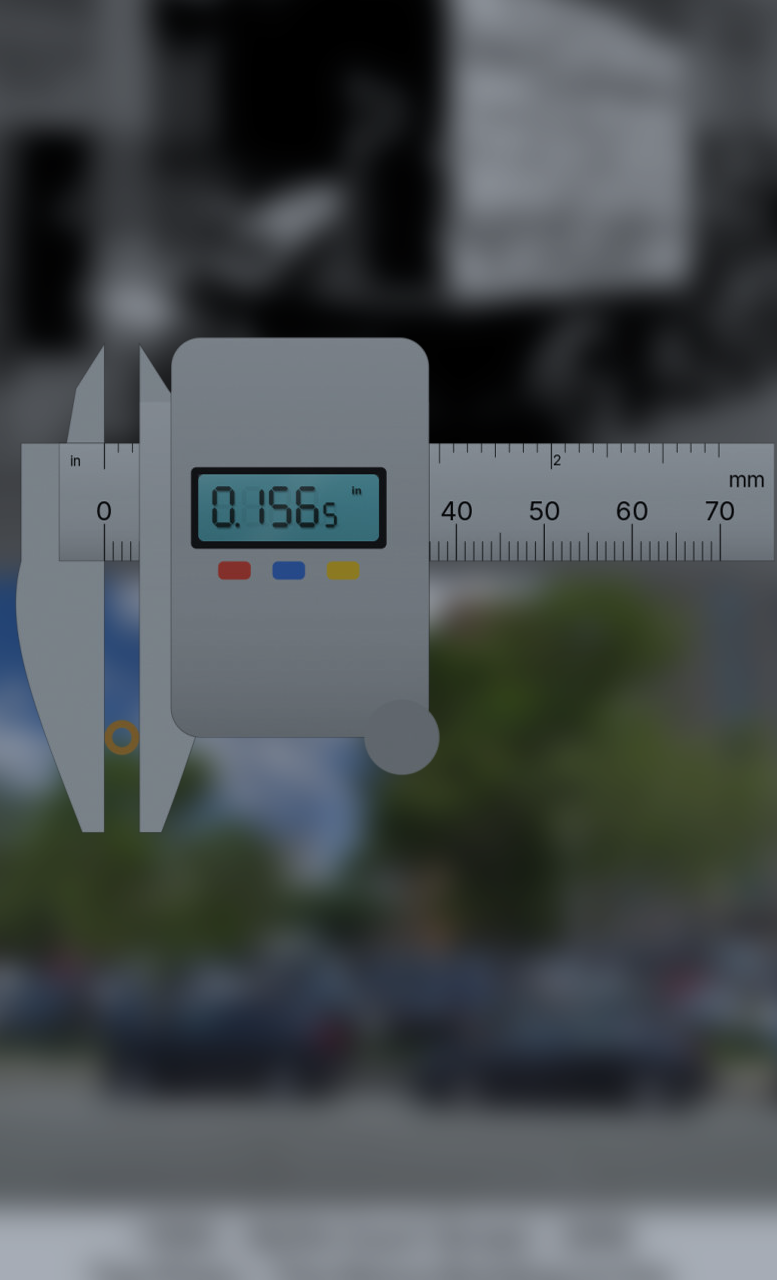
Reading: 0.1565 in
